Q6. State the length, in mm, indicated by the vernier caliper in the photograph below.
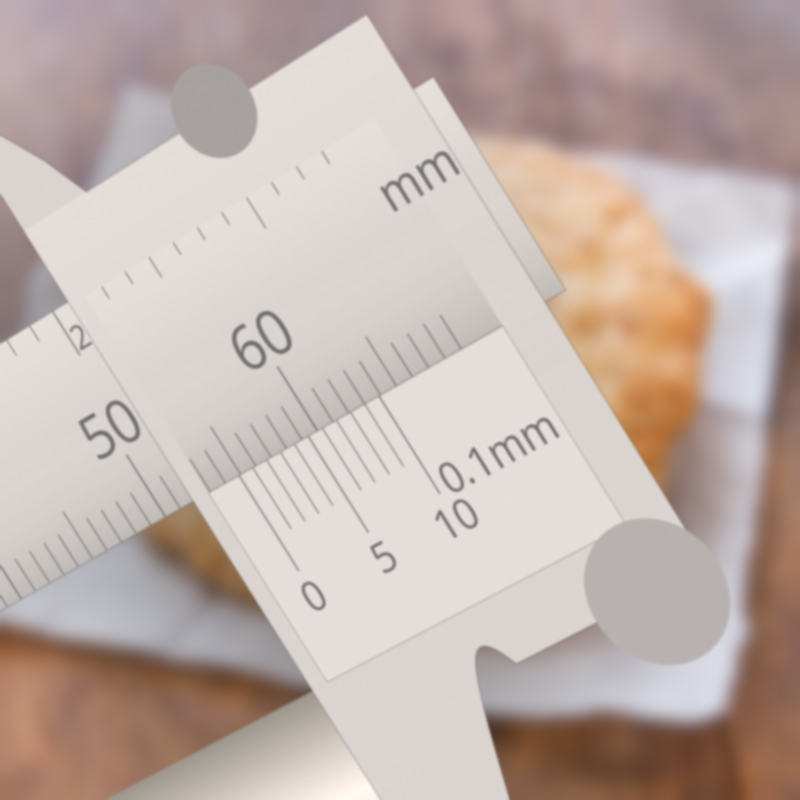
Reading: 54.9 mm
